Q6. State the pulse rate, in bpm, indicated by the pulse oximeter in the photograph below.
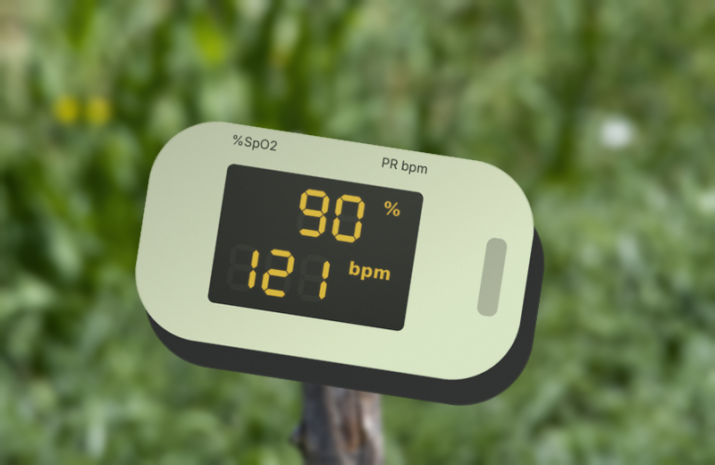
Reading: 121 bpm
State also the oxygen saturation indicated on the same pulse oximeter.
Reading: 90 %
